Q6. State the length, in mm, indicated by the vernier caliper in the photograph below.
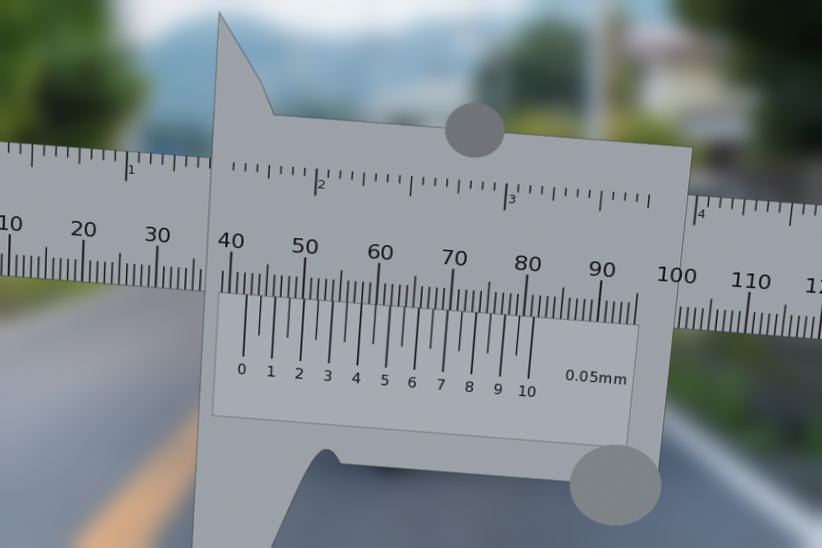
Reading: 42.4 mm
